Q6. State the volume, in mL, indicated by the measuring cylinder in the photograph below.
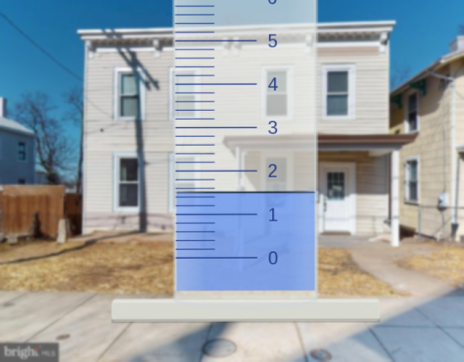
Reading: 1.5 mL
